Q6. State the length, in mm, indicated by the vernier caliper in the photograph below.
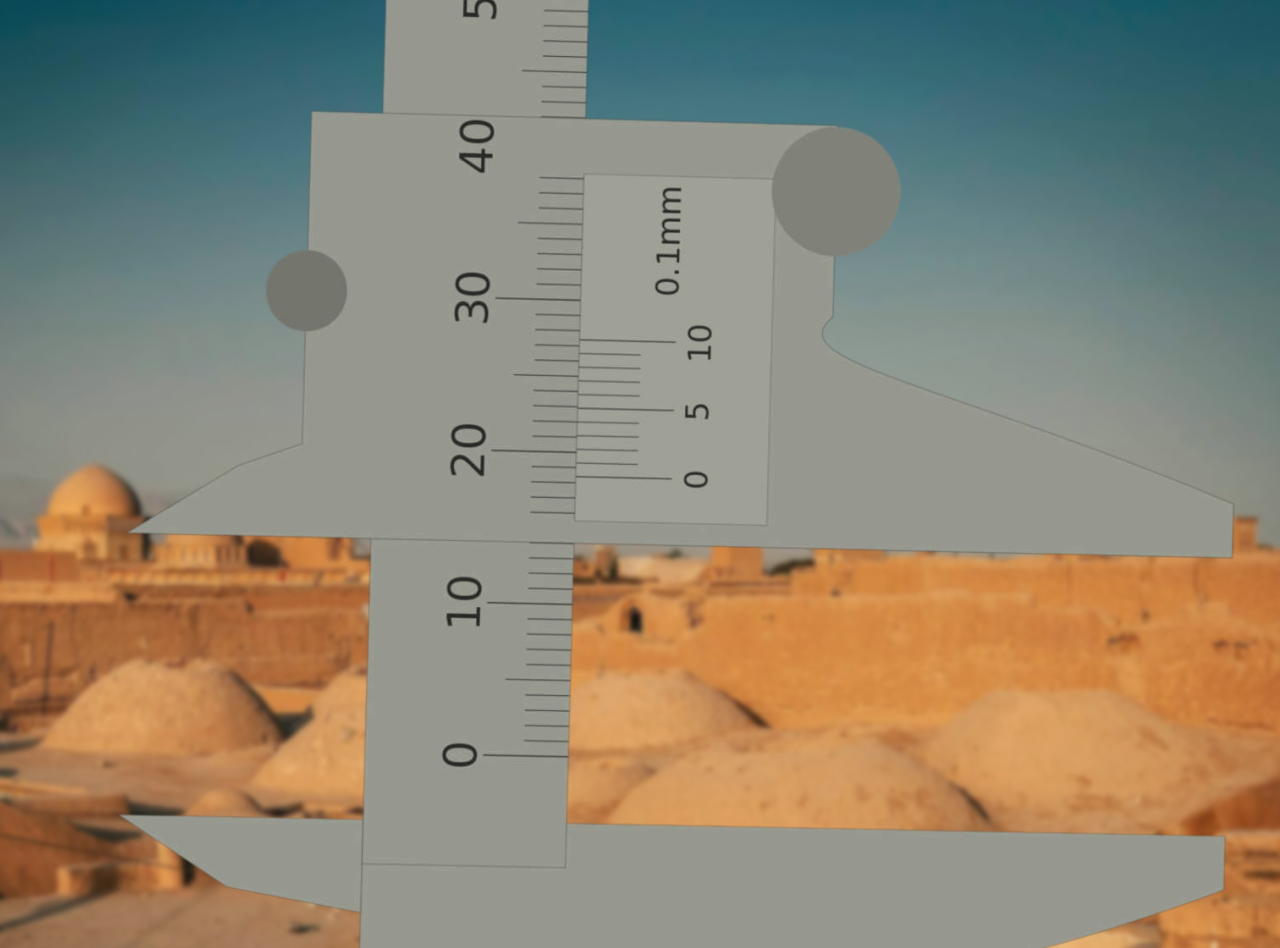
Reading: 18.4 mm
